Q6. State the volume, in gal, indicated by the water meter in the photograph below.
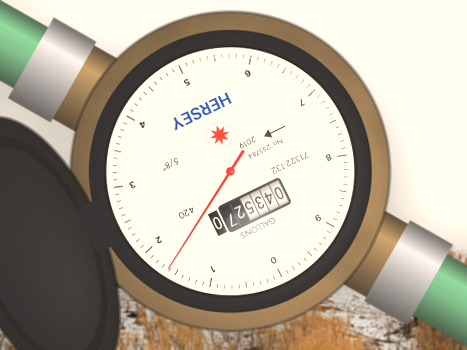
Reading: 435271.6 gal
